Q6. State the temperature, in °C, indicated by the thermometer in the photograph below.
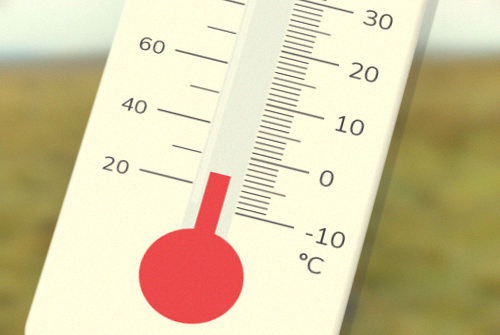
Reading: -4 °C
